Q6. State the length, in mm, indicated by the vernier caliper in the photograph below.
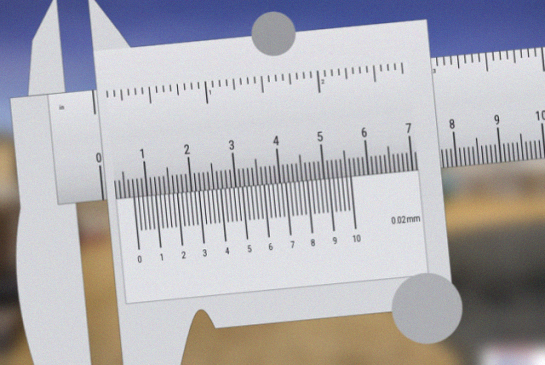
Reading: 7.0 mm
